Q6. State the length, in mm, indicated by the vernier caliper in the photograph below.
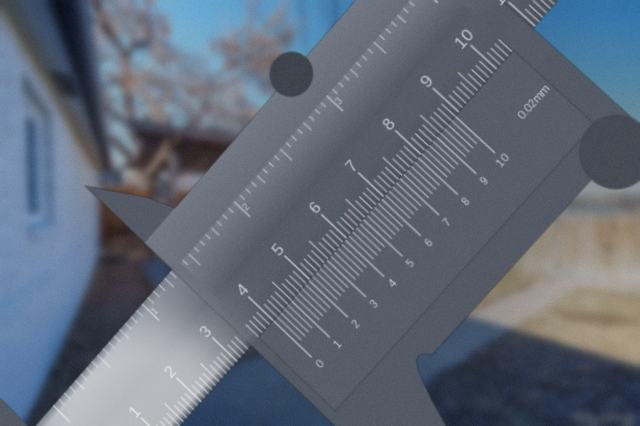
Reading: 40.0 mm
